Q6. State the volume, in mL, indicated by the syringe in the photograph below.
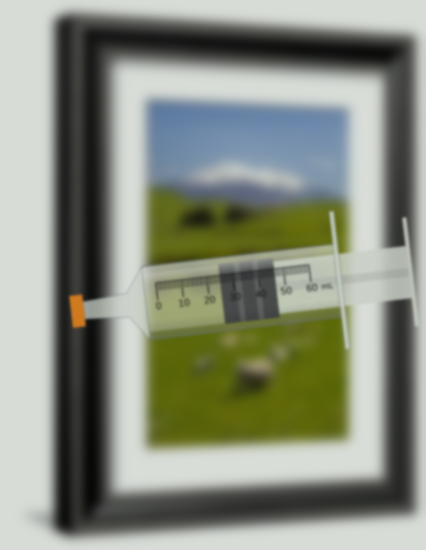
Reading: 25 mL
